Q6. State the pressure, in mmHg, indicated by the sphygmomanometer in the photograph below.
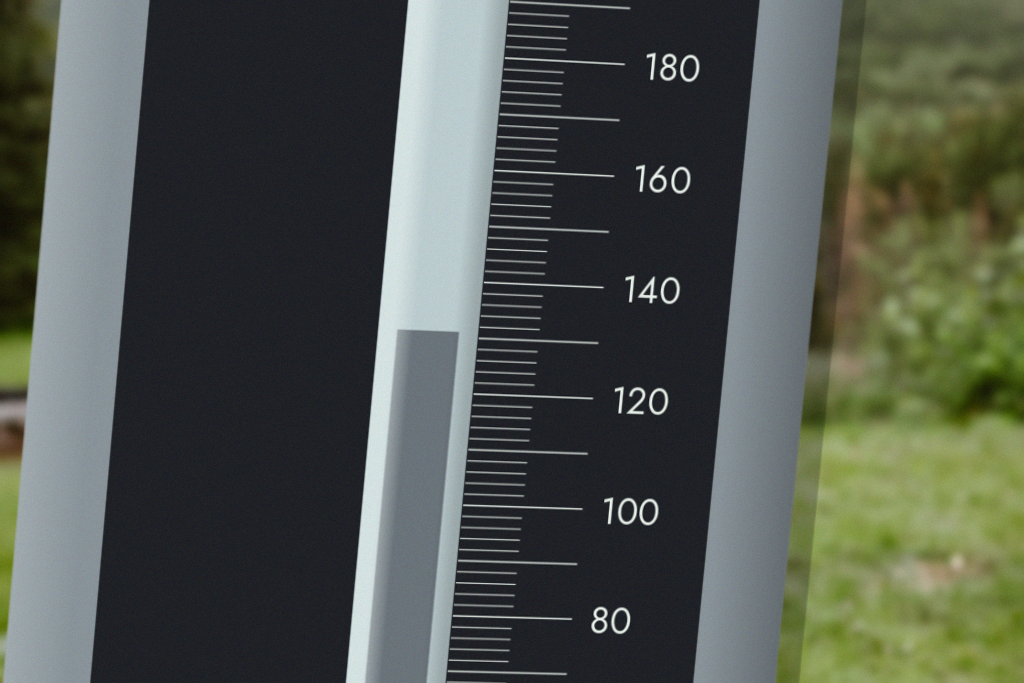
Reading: 131 mmHg
